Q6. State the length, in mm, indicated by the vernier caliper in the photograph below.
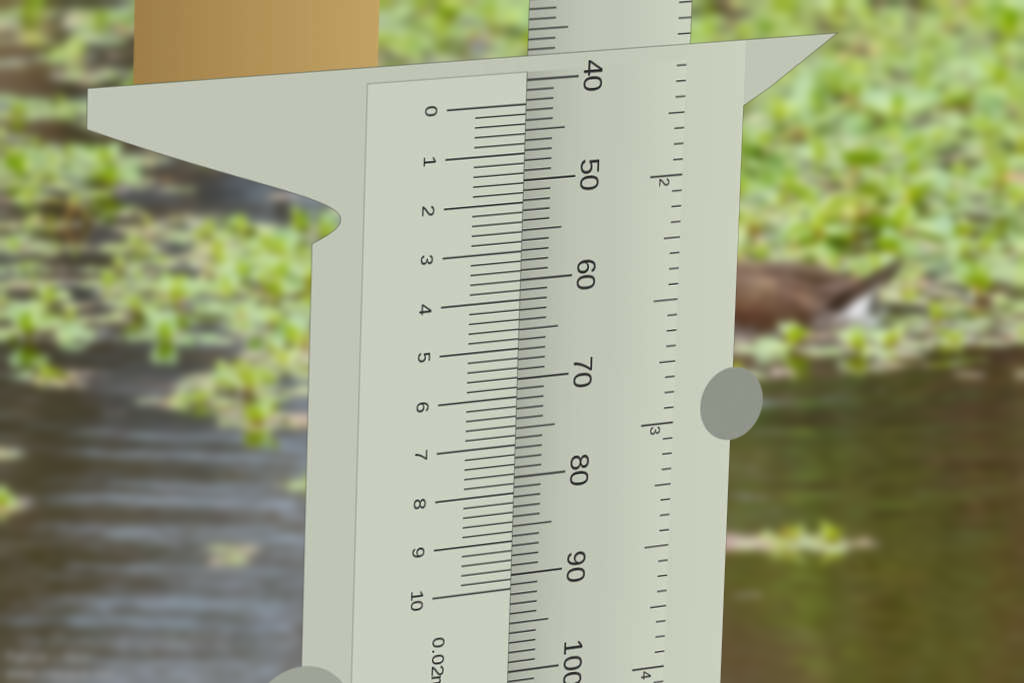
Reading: 42.4 mm
